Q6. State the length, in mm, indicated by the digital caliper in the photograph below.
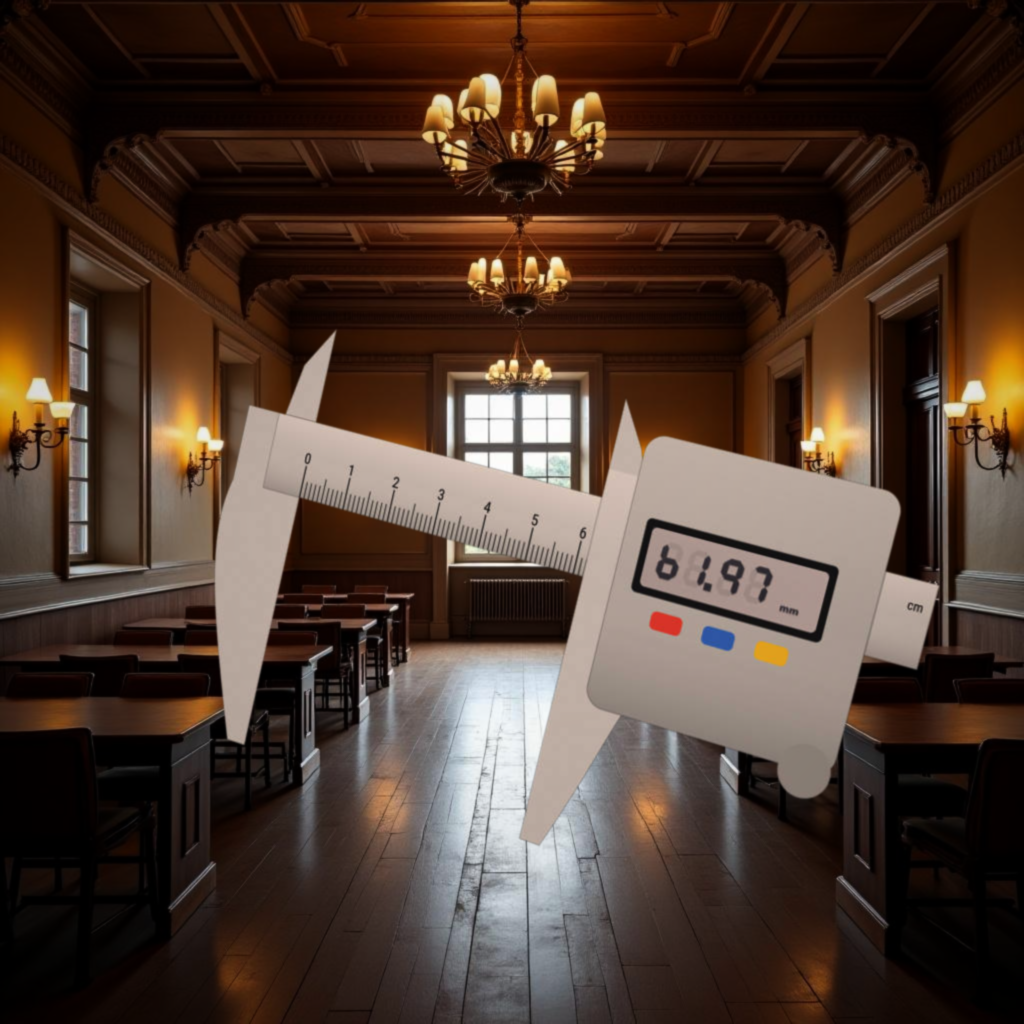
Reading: 61.97 mm
